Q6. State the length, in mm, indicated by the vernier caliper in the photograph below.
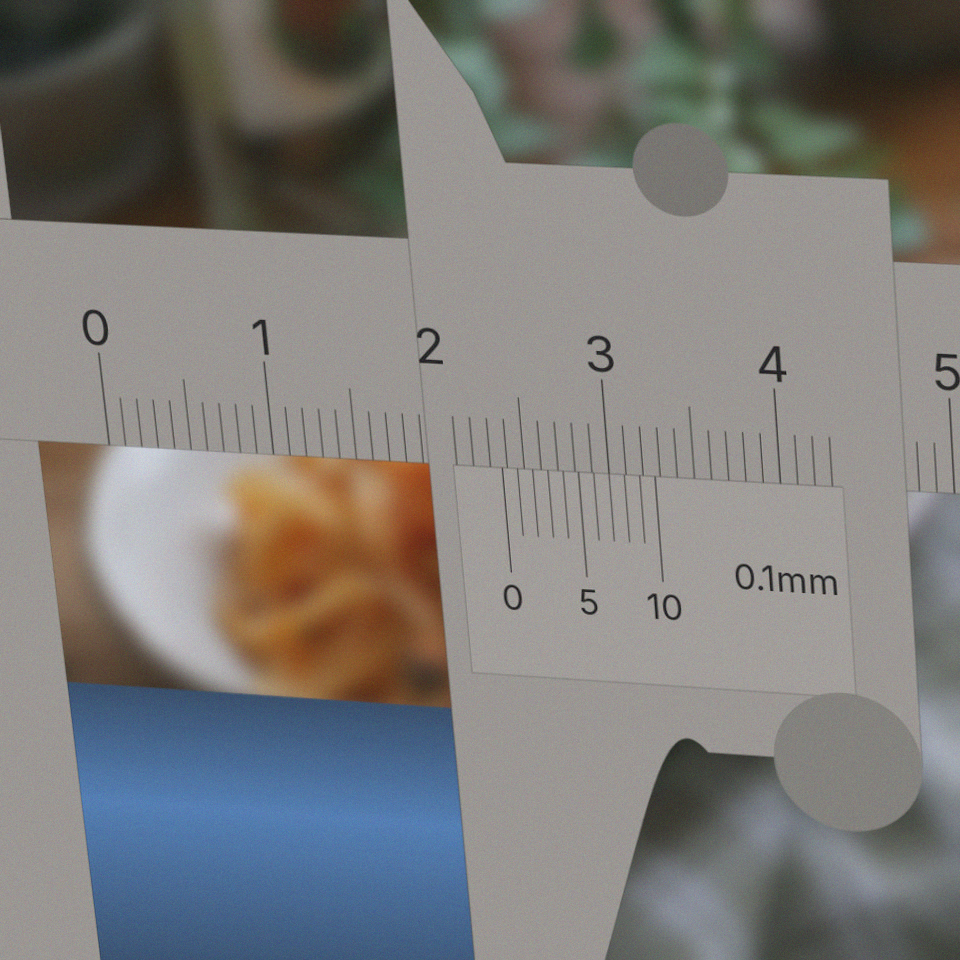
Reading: 23.7 mm
